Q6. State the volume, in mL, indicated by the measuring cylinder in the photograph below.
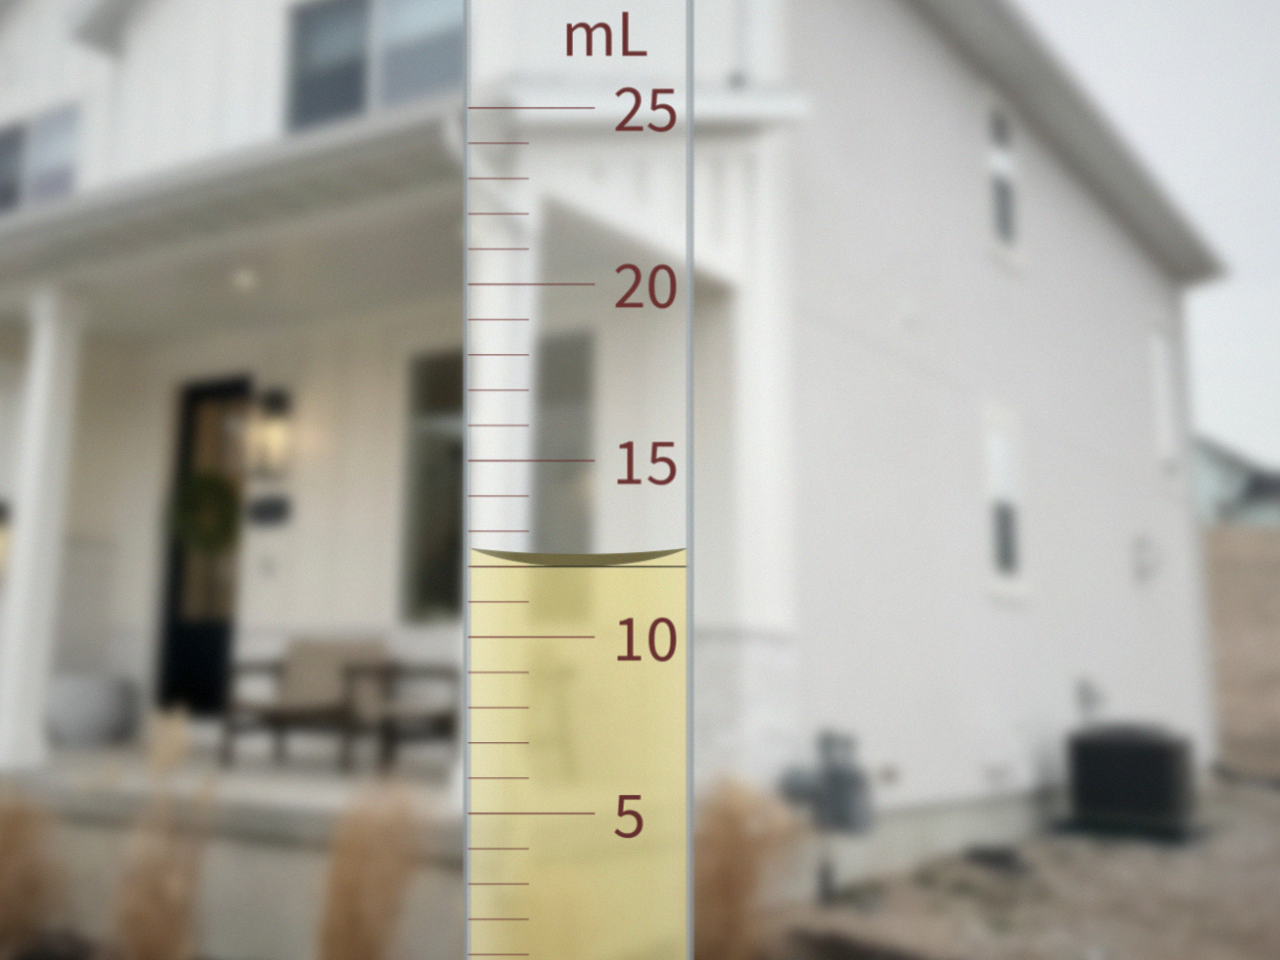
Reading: 12 mL
